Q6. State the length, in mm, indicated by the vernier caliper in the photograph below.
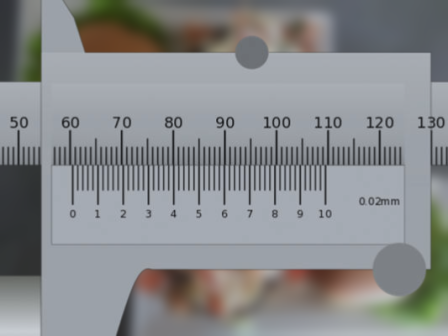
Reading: 60.5 mm
